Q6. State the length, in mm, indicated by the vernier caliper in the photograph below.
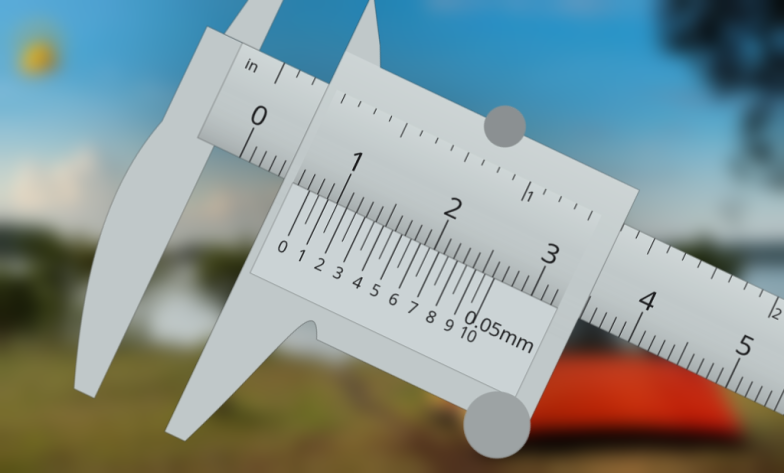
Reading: 7.2 mm
